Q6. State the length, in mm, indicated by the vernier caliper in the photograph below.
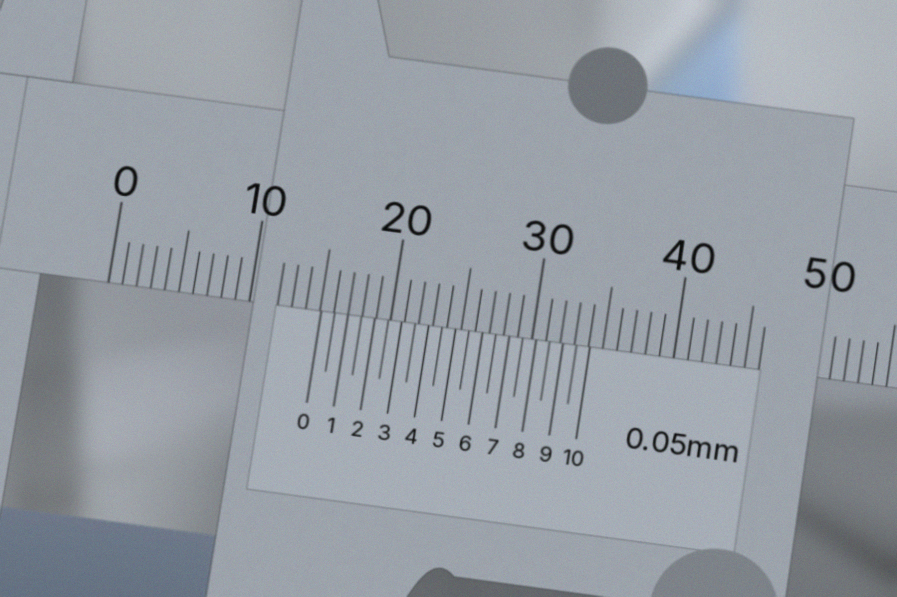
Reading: 15.1 mm
